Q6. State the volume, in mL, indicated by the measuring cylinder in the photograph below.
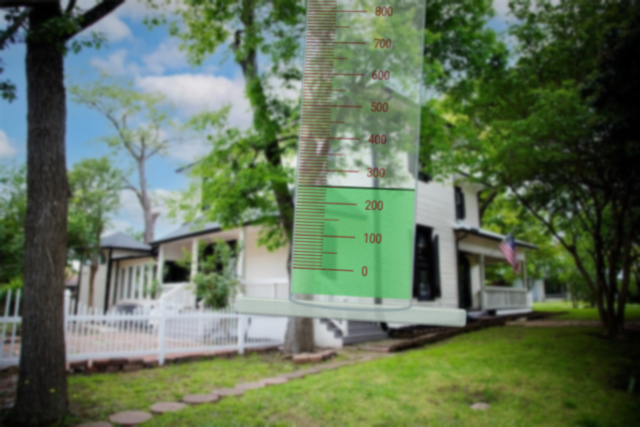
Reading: 250 mL
